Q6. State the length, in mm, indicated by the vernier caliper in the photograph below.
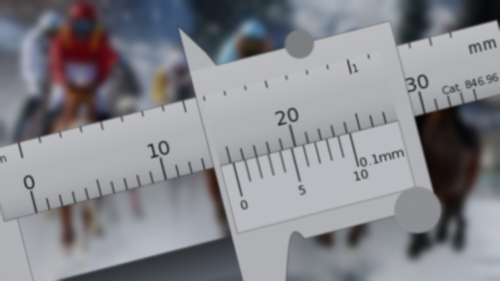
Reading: 15.2 mm
